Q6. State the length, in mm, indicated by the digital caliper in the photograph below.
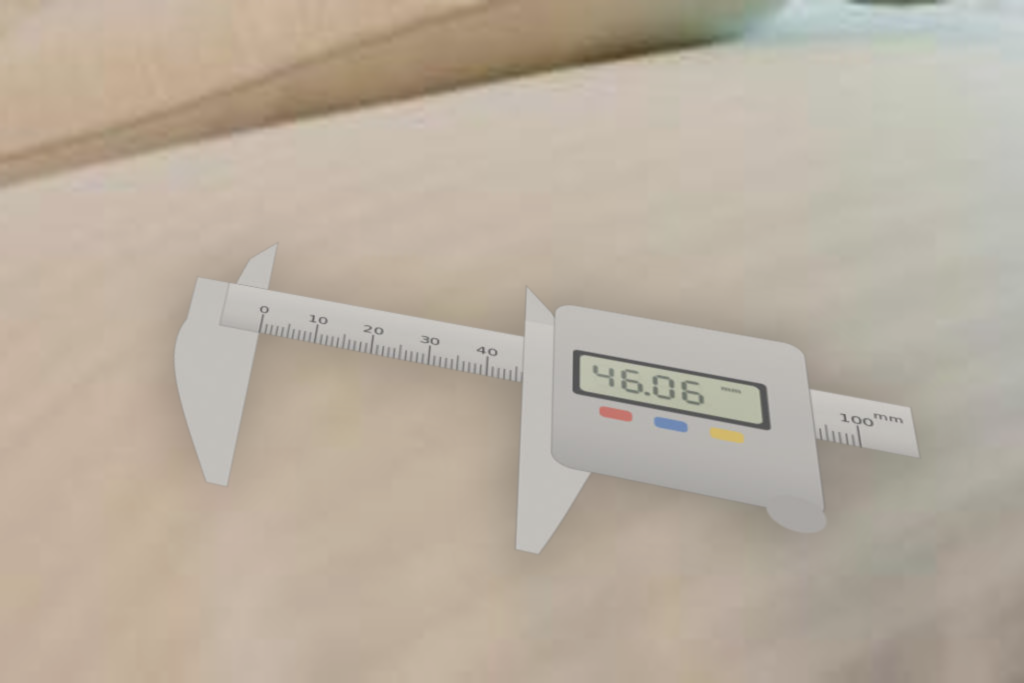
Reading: 46.06 mm
